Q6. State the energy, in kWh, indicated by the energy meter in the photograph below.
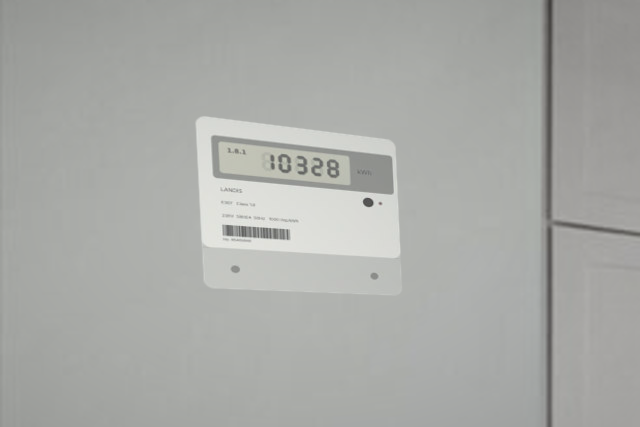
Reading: 10328 kWh
